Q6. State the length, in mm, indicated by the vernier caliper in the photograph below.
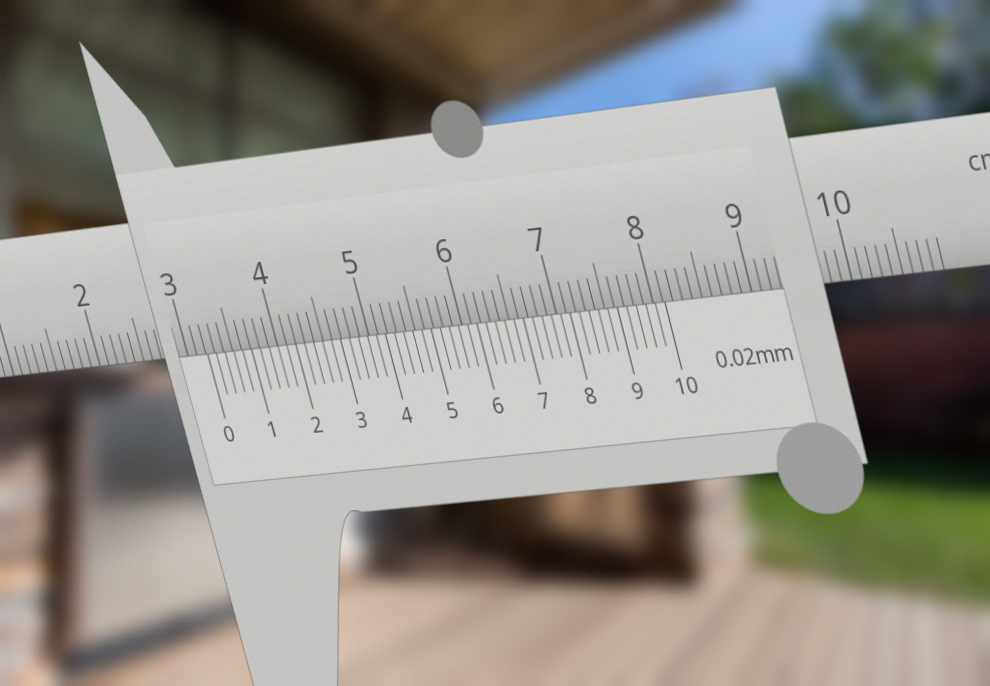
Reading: 32.2 mm
